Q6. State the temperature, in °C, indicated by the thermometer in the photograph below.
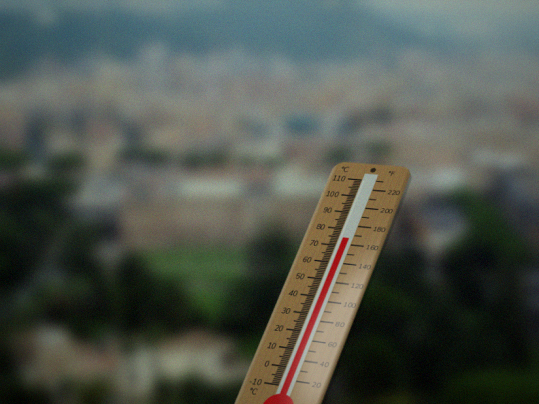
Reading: 75 °C
